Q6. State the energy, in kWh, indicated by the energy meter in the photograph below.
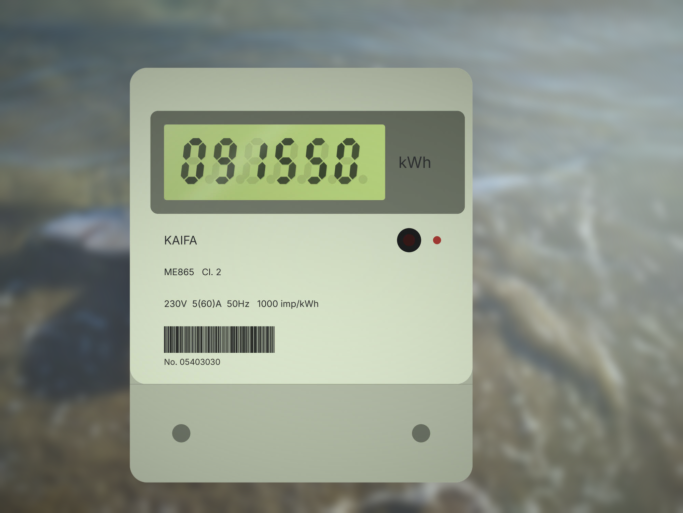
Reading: 91550 kWh
